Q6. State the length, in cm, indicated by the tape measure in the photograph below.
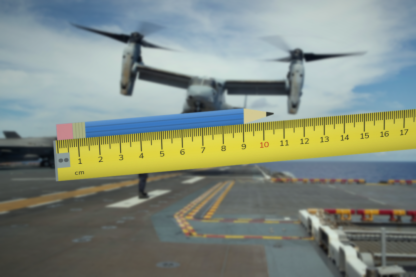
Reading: 10.5 cm
